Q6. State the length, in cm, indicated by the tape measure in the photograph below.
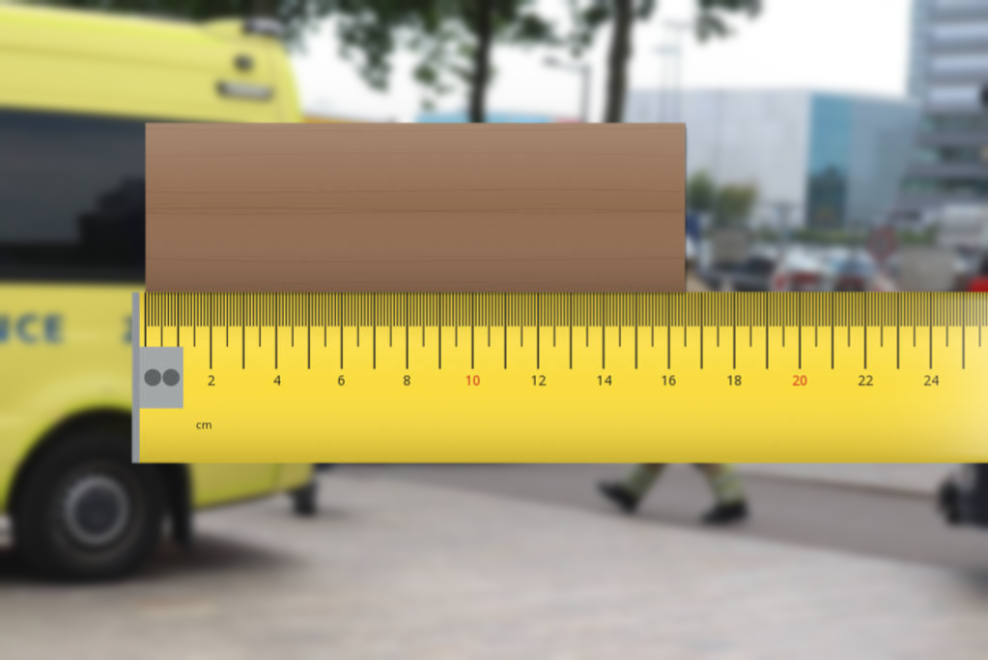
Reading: 16.5 cm
